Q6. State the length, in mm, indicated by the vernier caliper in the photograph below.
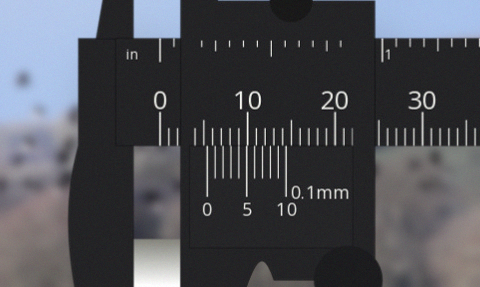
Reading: 5.4 mm
